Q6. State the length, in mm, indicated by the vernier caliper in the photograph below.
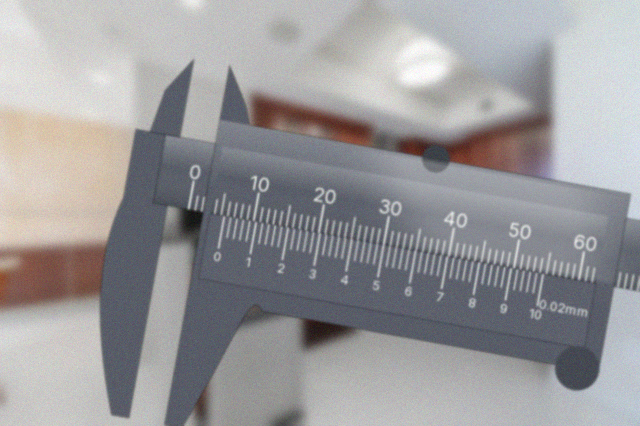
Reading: 5.5 mm
